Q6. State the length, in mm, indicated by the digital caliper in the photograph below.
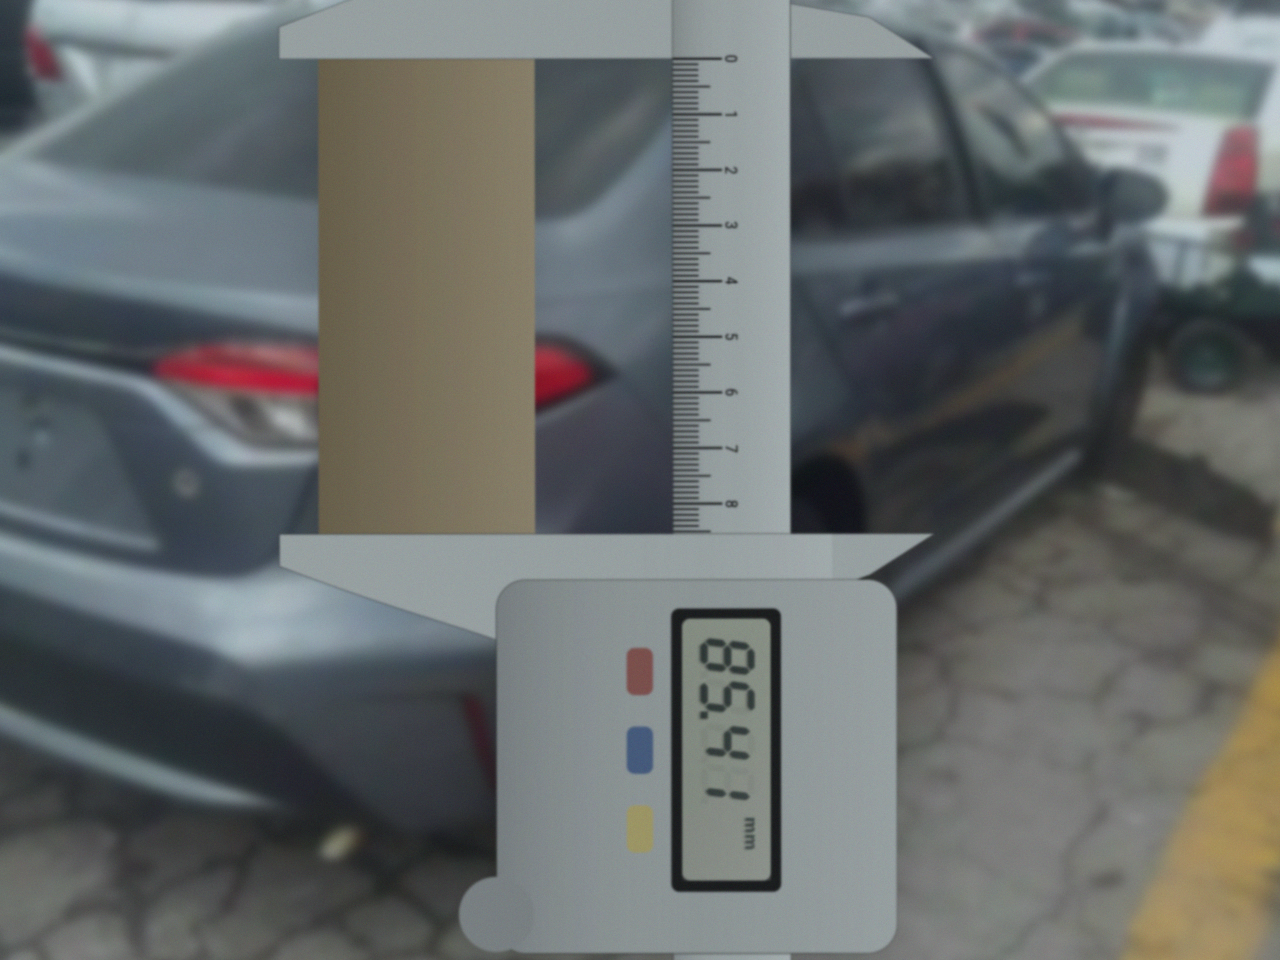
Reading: 85.41 mm
